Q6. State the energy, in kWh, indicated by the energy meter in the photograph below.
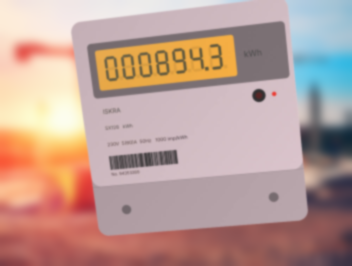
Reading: 894.3 kWh
